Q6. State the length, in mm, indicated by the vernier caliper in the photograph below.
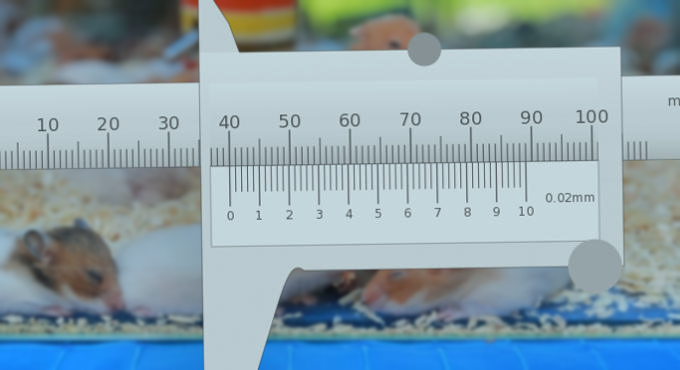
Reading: 40.0 mm
